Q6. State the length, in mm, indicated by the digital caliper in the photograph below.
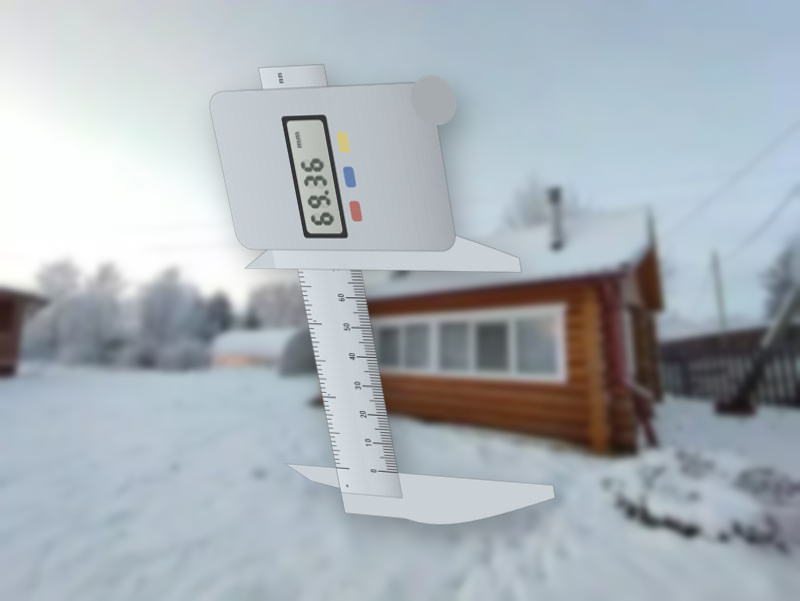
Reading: 69.36 mm
